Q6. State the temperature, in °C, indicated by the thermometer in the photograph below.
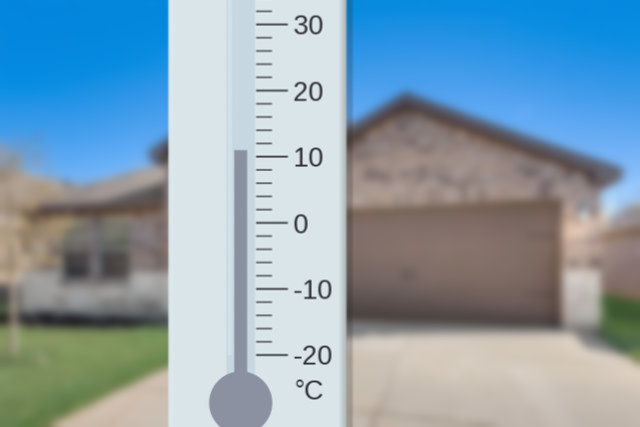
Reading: 11 °C
